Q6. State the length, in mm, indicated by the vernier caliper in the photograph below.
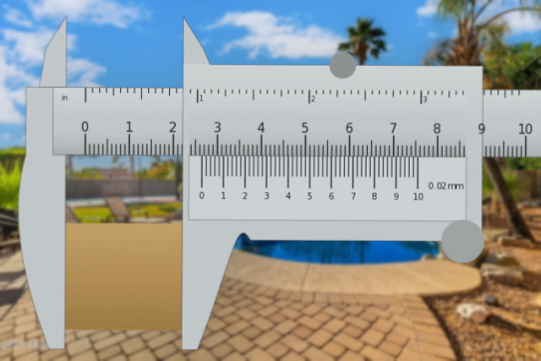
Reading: 26.5 mm
